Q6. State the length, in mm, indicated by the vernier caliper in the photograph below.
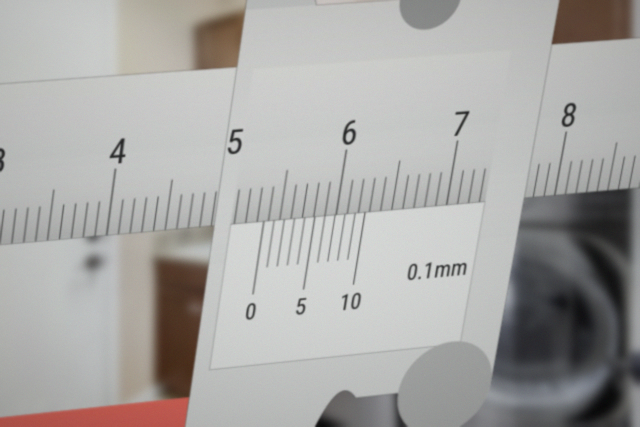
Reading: 53.6 mm
